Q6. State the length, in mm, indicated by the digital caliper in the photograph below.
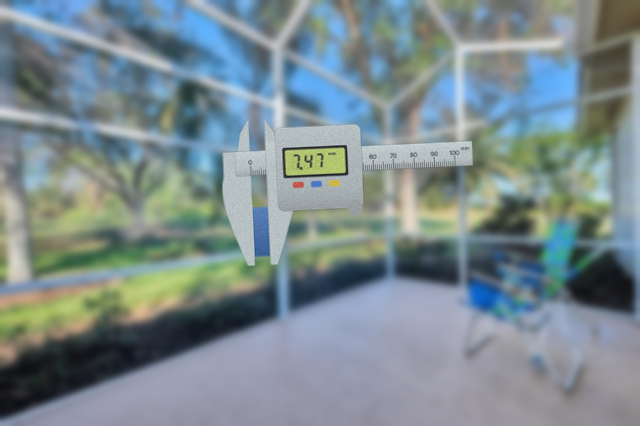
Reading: 7.47 mm
